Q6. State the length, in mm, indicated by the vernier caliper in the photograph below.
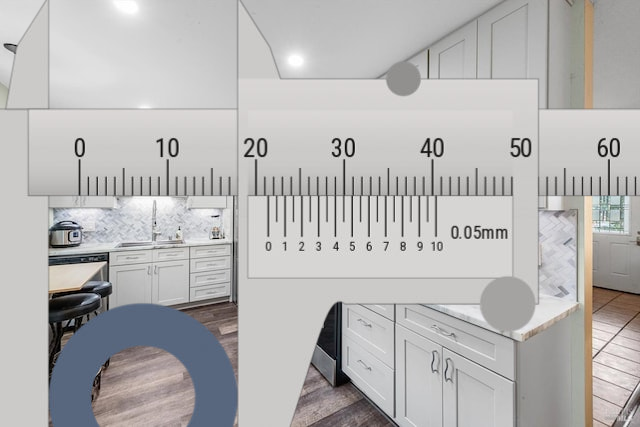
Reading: 21.4 mm
